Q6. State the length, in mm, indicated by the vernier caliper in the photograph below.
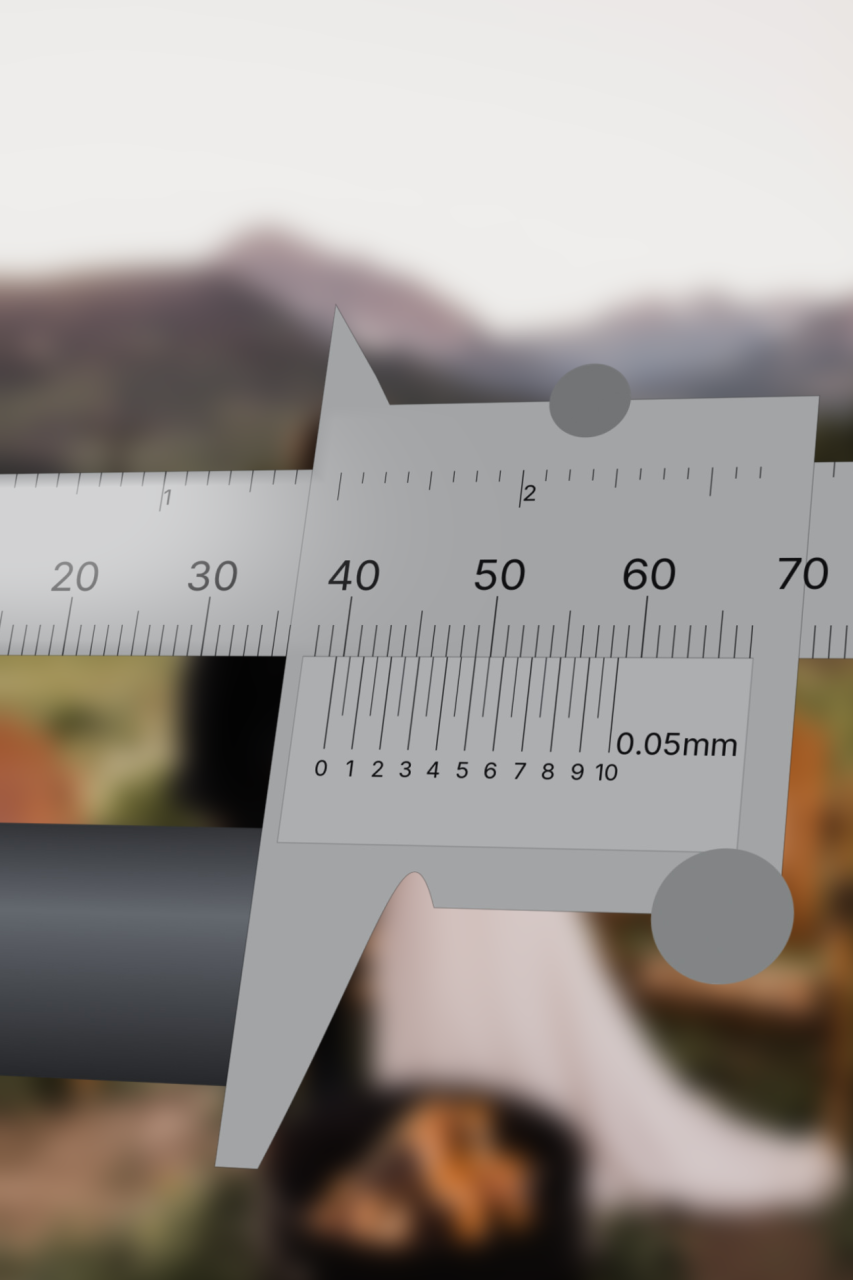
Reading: 39.5 mm
